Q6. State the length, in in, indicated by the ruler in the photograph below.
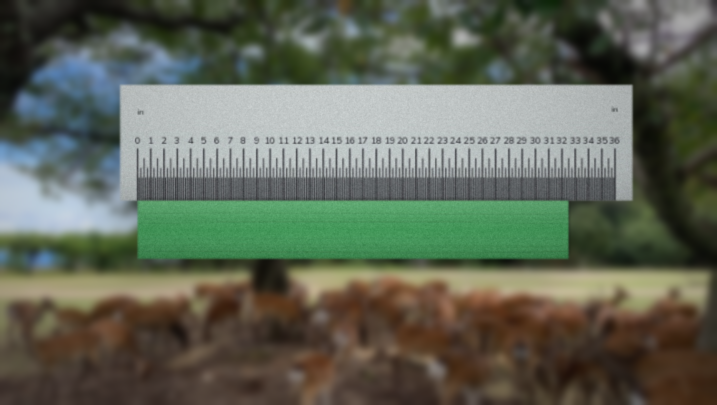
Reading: 32.5 in
